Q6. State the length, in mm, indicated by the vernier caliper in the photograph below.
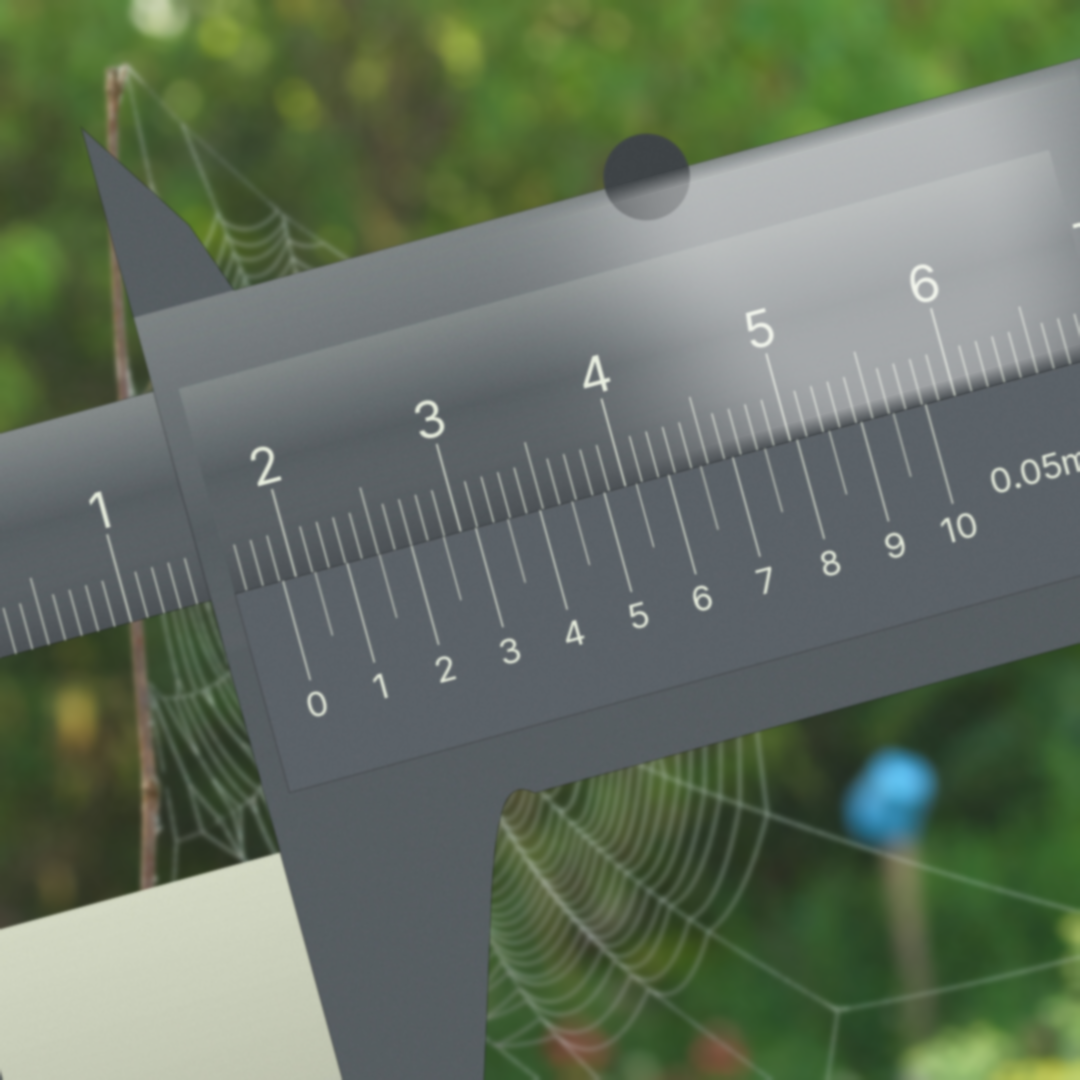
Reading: 19.2 mm
